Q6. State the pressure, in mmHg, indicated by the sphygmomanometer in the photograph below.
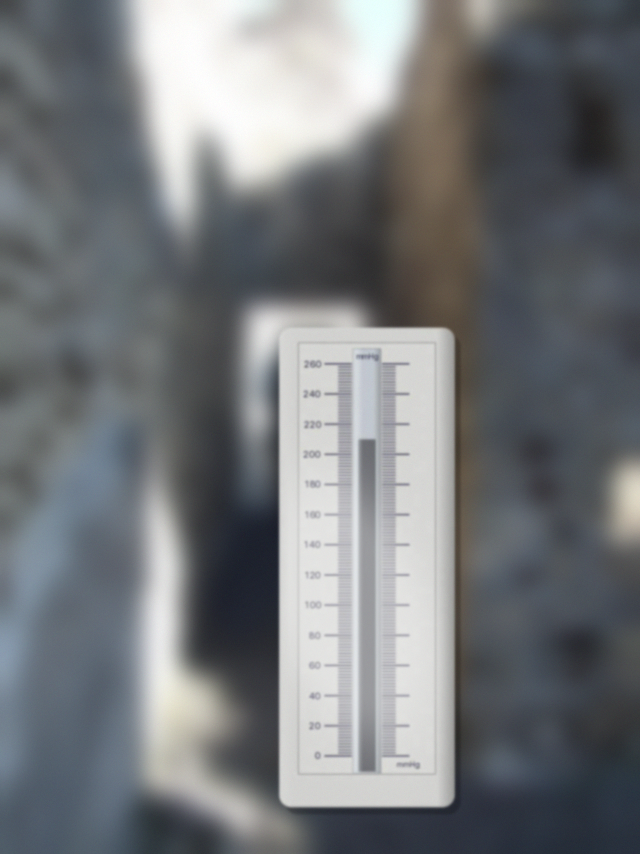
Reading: 210 mmHg
